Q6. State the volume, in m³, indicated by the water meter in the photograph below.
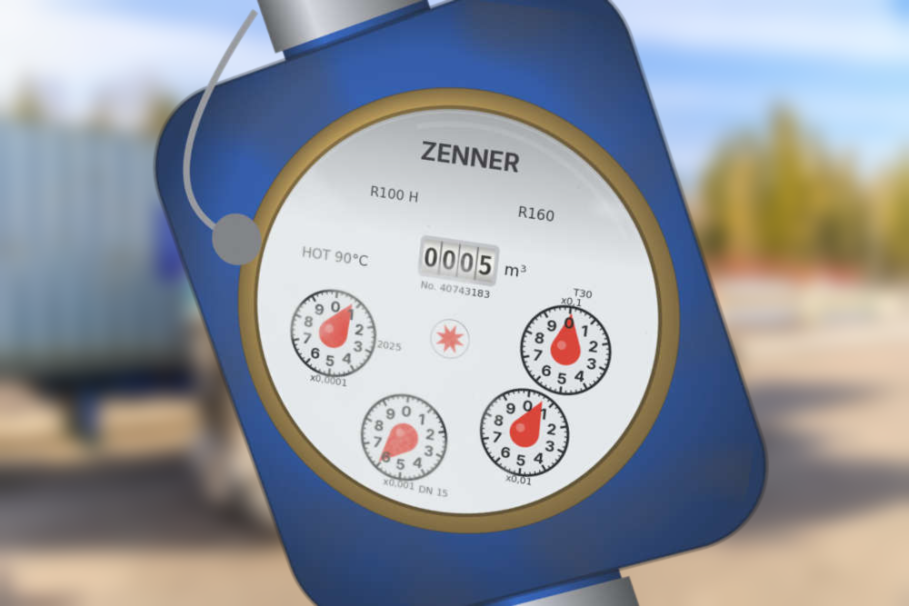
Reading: 5.0060 m³
